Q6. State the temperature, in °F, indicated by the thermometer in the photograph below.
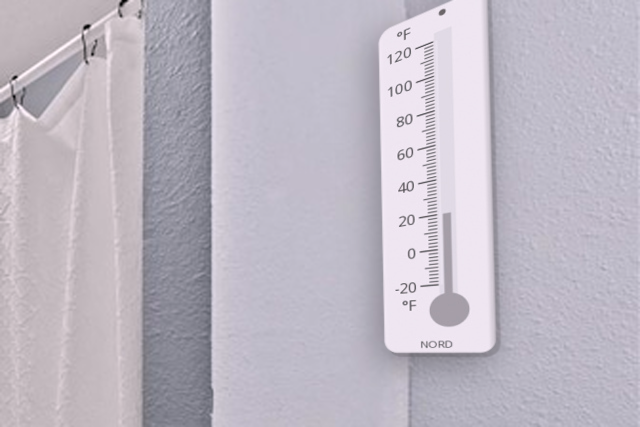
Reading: 20 °F
